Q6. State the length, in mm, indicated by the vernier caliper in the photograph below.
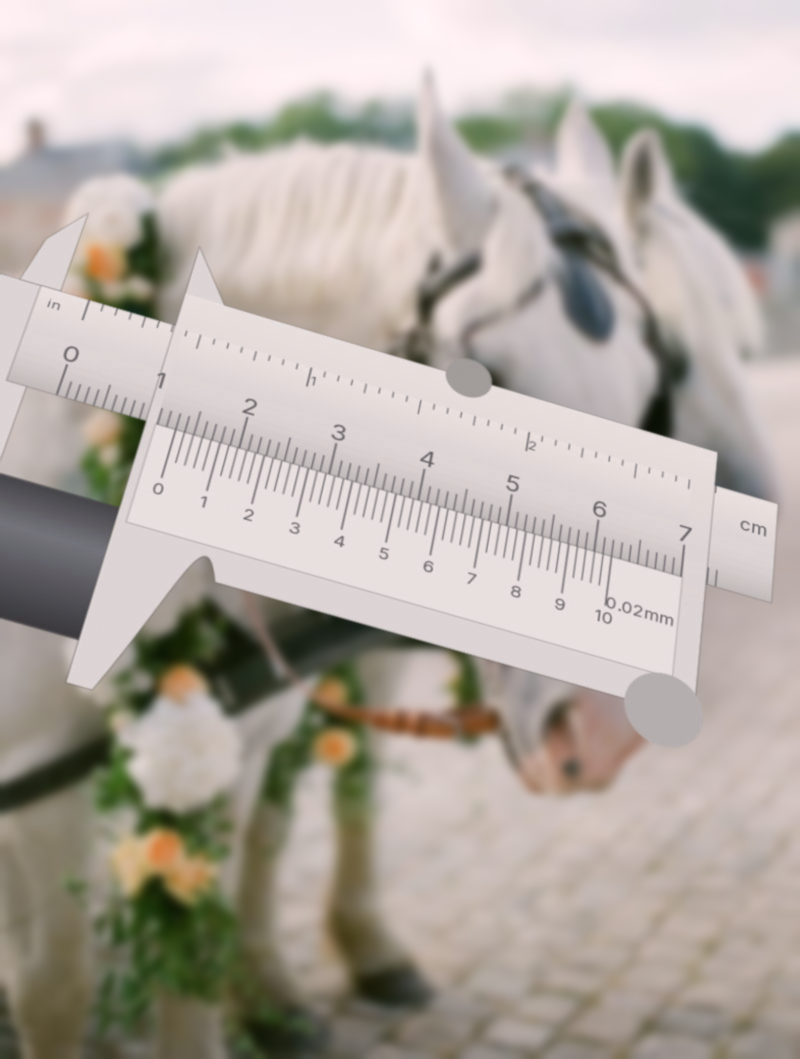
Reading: 13.0 mm
